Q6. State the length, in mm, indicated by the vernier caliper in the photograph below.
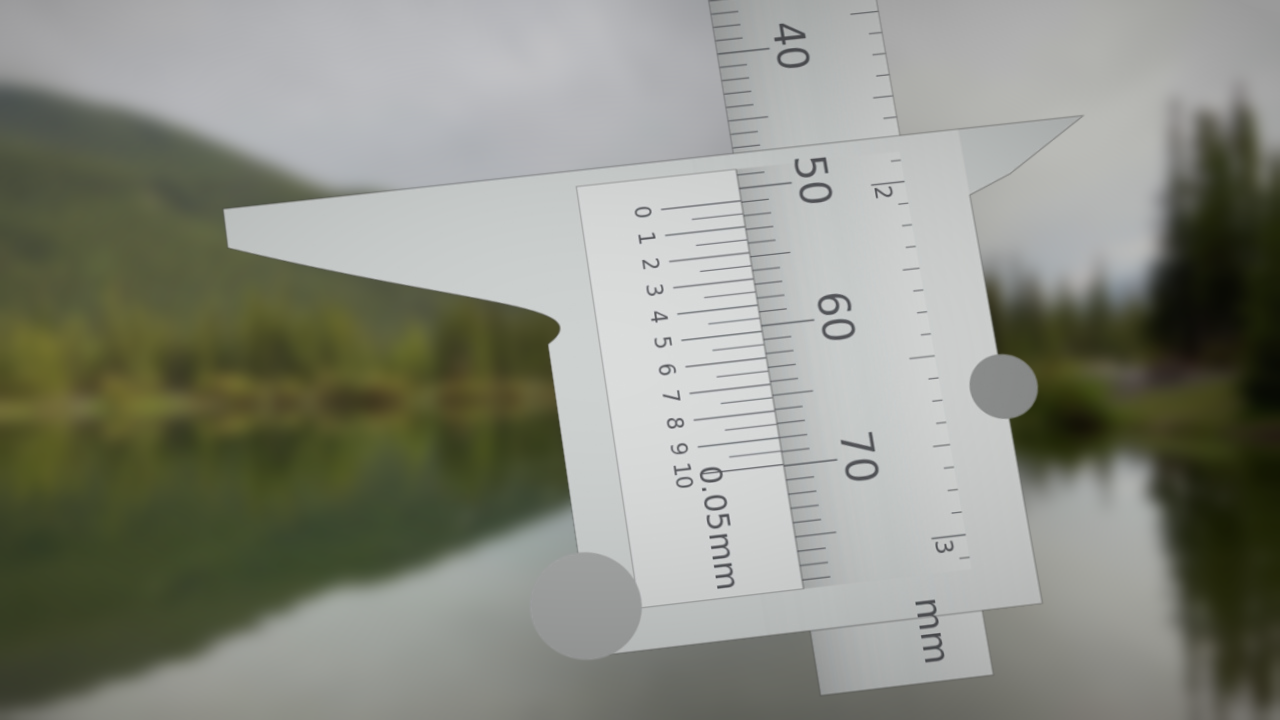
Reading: 50.9 mm
